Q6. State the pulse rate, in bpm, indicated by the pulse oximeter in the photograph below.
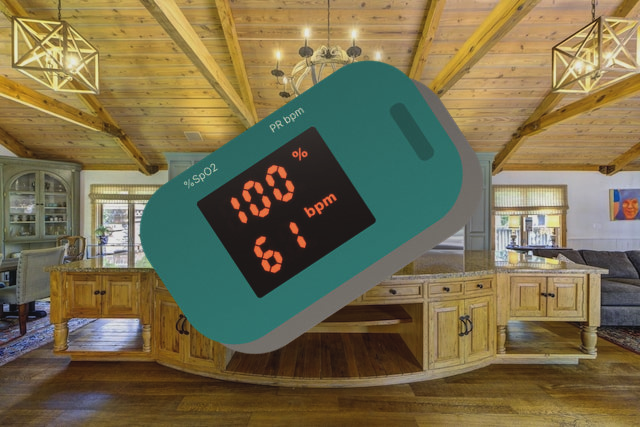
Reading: 61 bpm
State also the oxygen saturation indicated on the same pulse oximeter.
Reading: 100 %
